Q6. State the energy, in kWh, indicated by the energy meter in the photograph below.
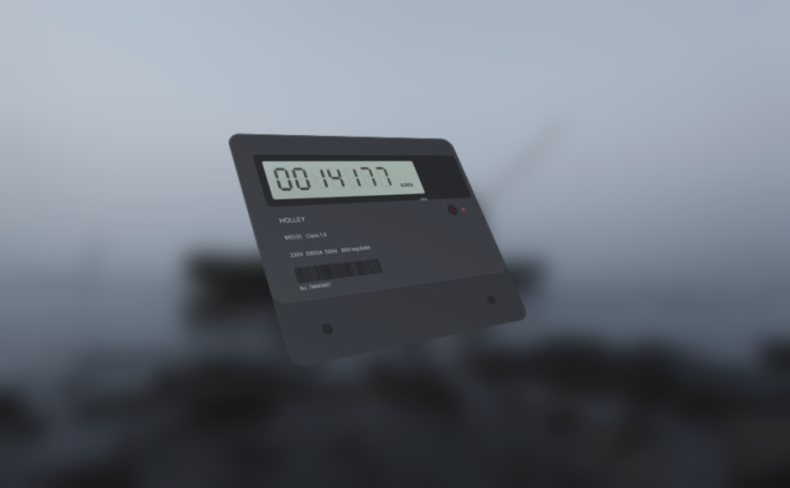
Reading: 14177 kWh
